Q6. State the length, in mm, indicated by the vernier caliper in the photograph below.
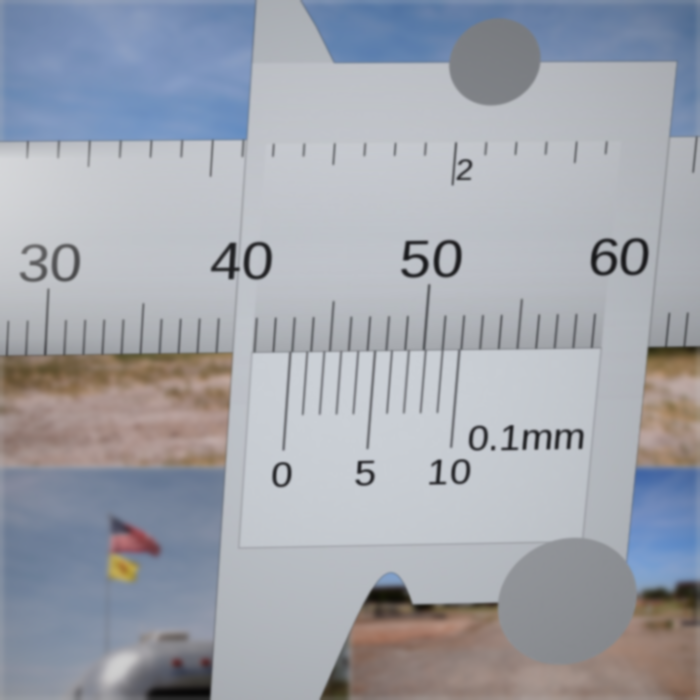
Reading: 42.9 mm
